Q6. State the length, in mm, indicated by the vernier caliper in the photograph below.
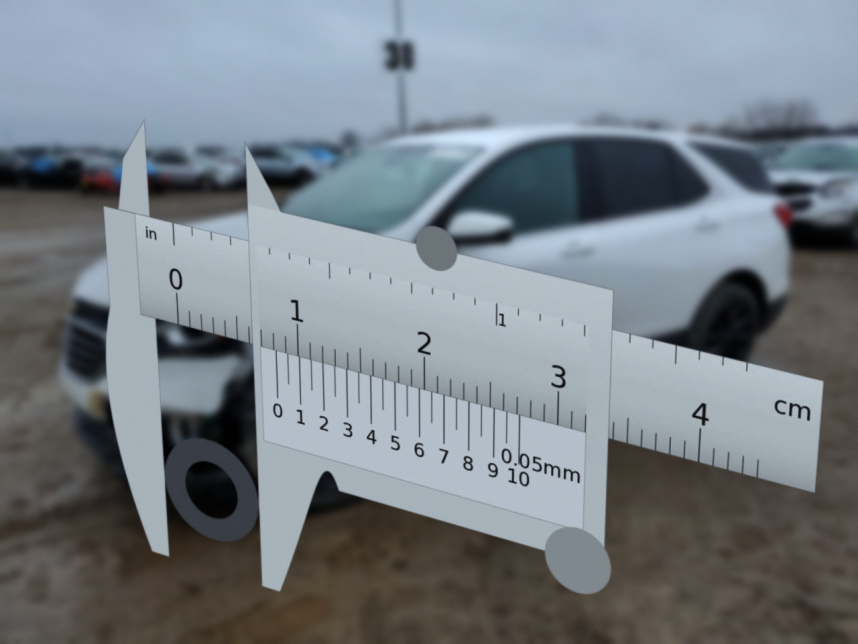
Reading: 8.2 mm
